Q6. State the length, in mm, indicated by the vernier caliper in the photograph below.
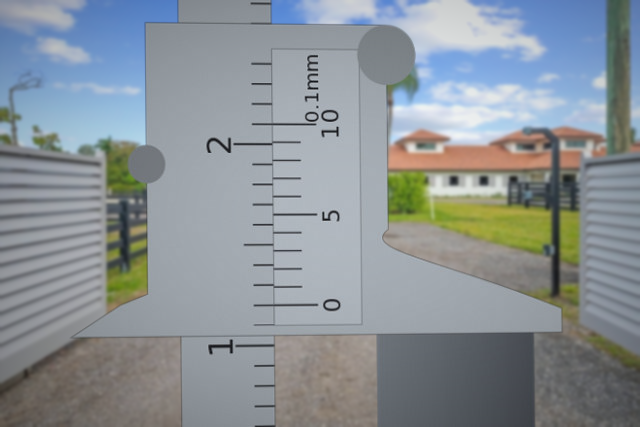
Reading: 12.0 mm
